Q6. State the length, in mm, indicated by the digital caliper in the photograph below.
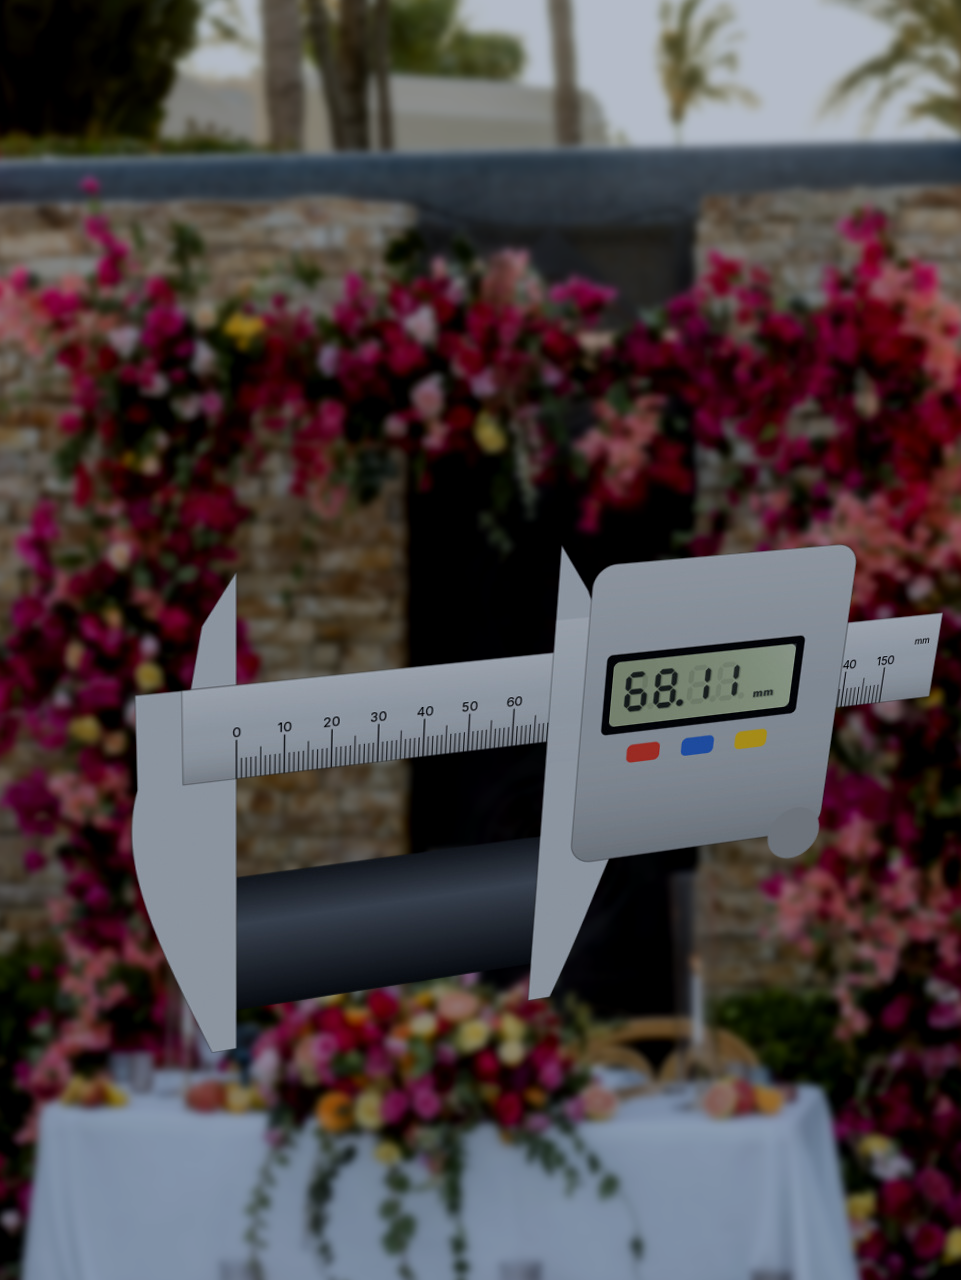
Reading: 68.11 mm
